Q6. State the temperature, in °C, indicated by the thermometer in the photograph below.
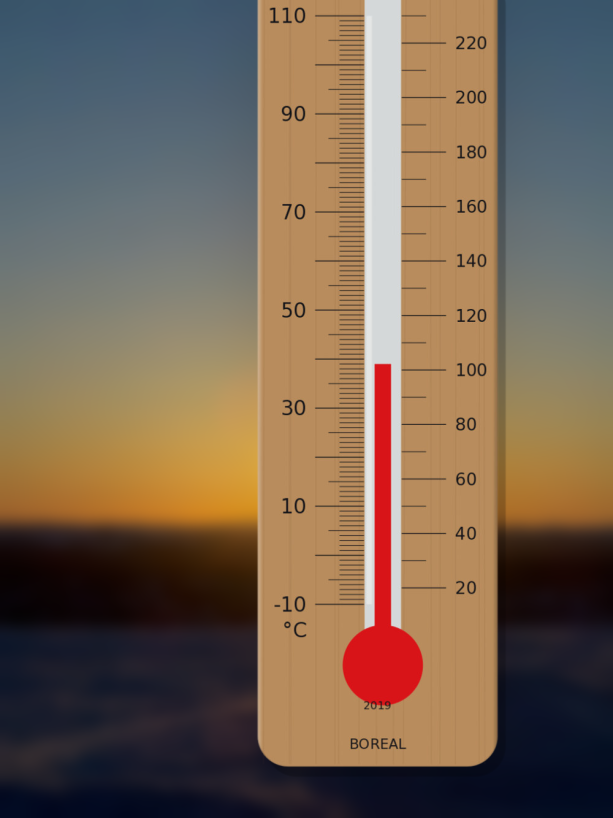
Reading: 39 °C
